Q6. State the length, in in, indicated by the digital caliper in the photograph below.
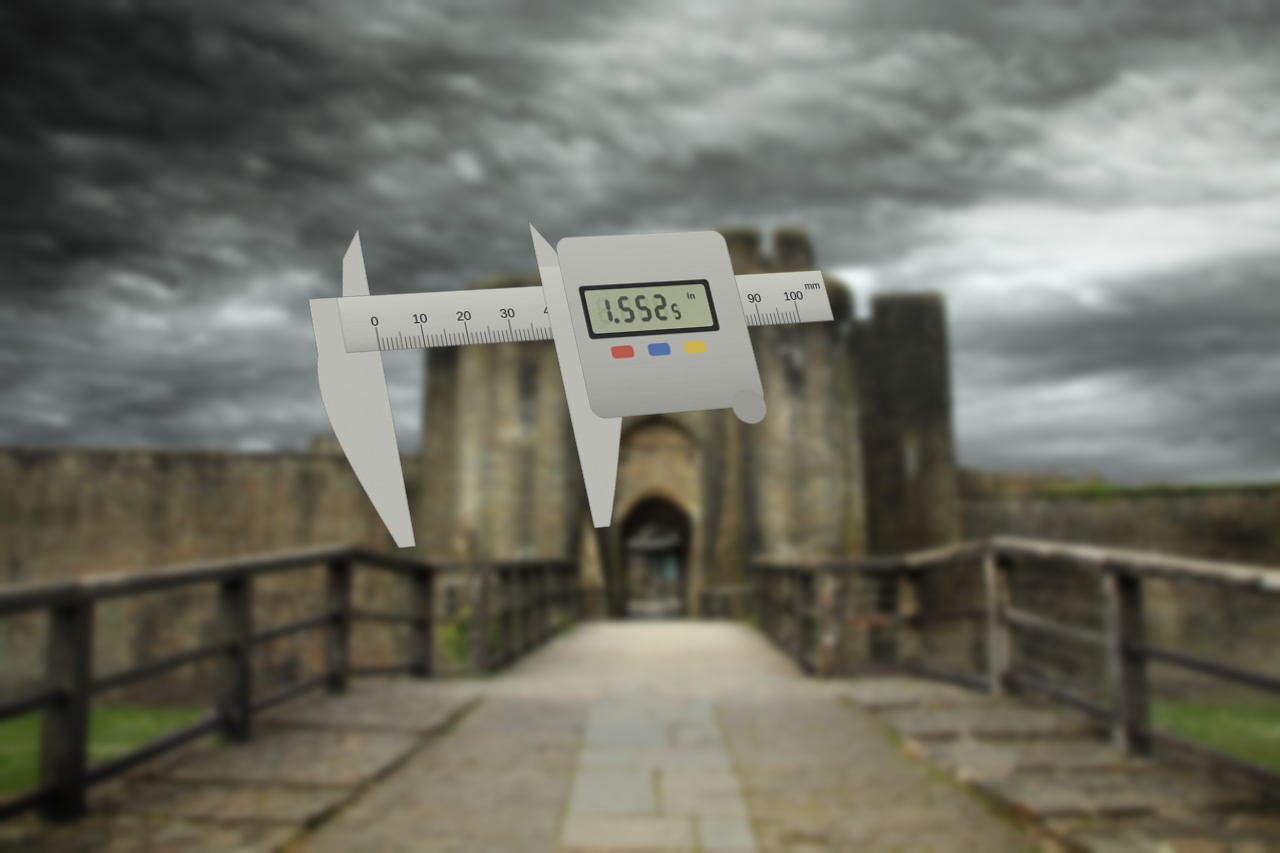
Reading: 1.5525 in
